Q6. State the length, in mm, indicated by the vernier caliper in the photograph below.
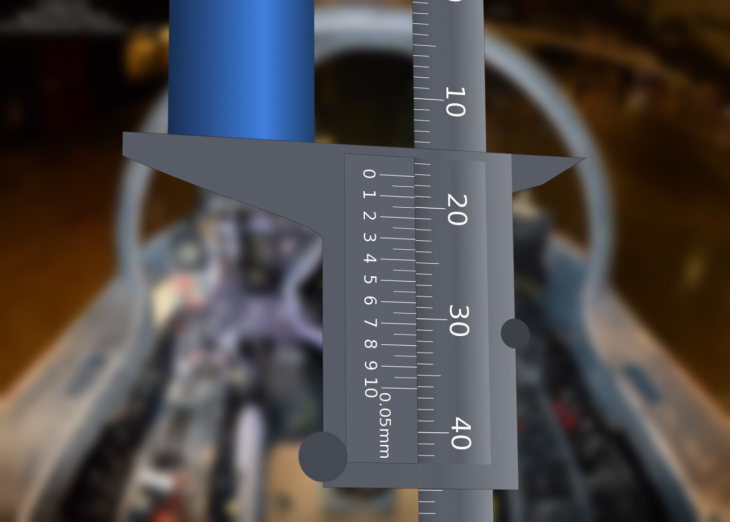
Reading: 17.2 mm
